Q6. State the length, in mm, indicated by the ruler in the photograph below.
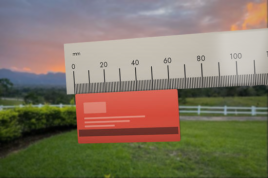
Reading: 65 mm
